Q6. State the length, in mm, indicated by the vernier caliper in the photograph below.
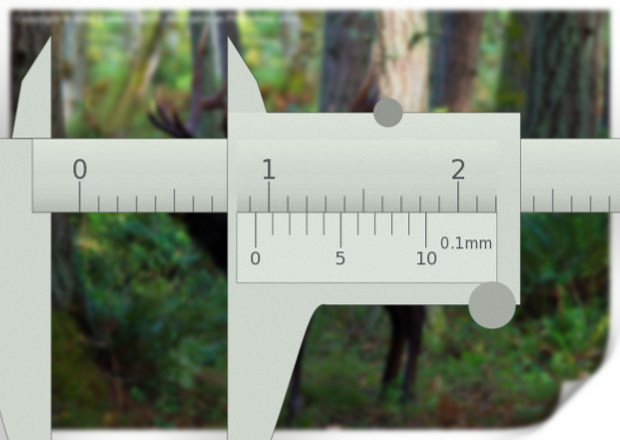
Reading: 9.3 mm
